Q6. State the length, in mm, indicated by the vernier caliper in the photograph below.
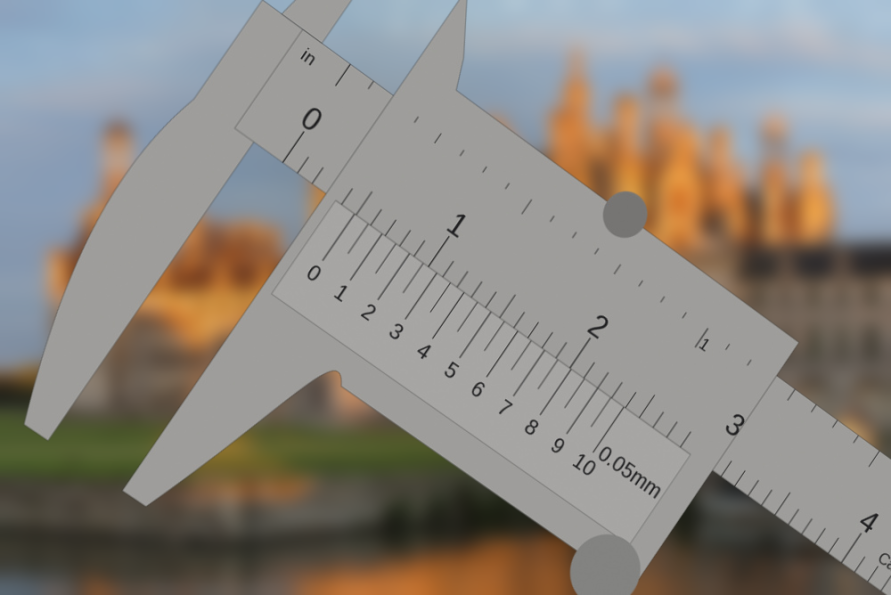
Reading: 4.9 mm
